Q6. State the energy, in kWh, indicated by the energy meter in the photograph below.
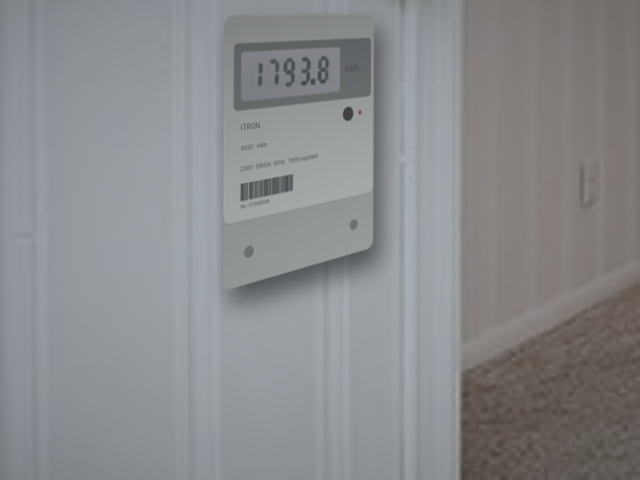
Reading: 1793.8 kWh
